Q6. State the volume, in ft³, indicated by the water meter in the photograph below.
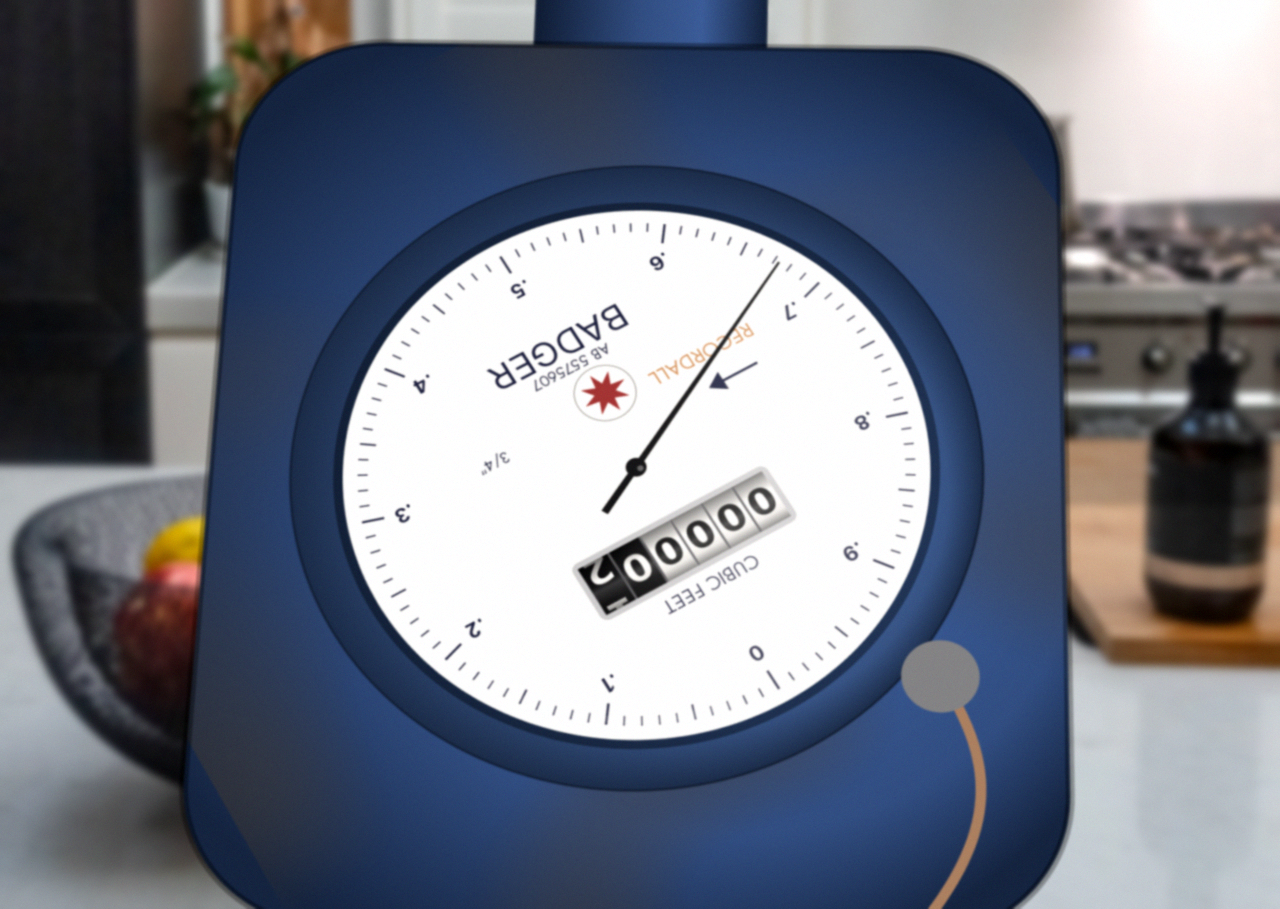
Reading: 1.67 ft³
